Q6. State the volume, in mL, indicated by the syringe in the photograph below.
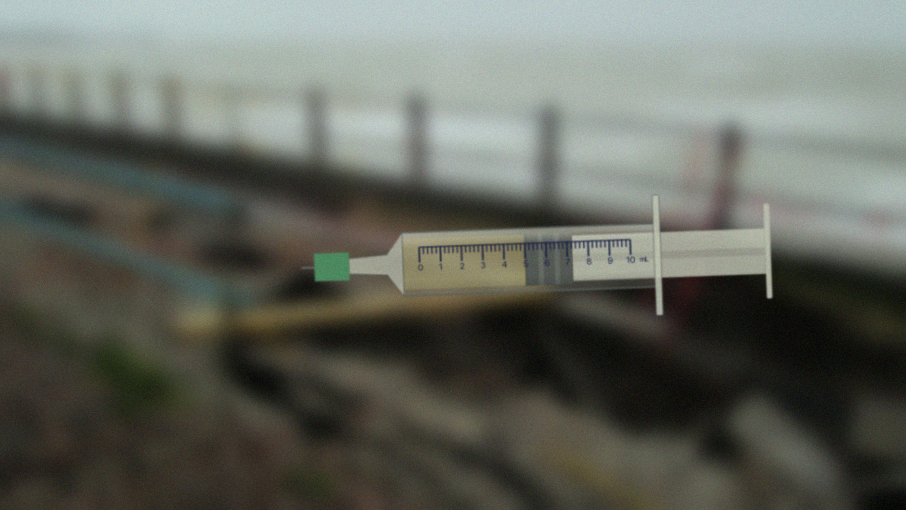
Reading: 5 mL
